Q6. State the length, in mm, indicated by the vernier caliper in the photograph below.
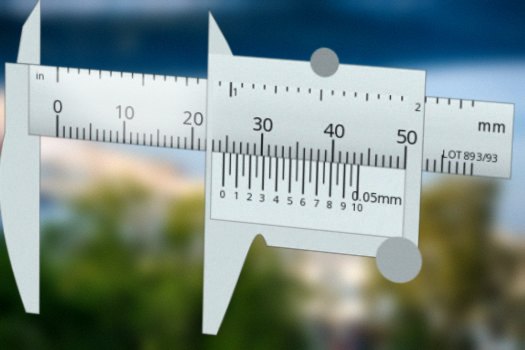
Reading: 24.6 mm
